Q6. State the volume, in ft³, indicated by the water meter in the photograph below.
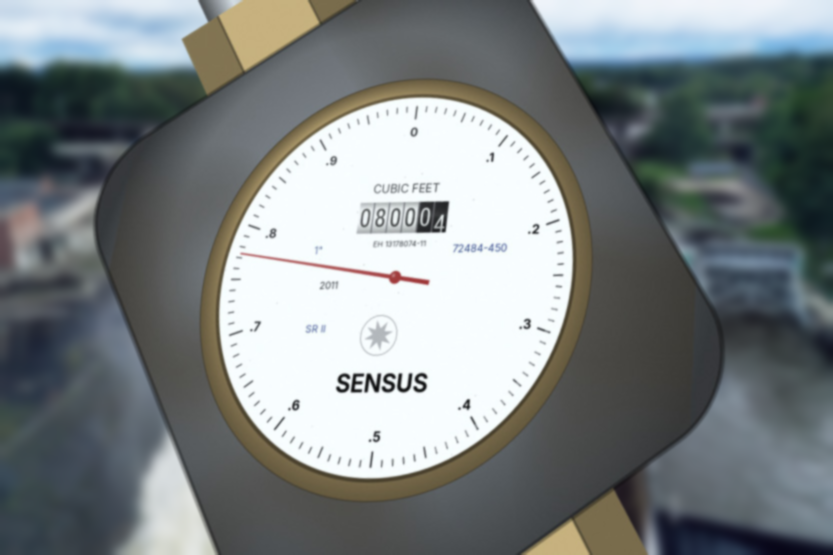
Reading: 80003.77 ft³
